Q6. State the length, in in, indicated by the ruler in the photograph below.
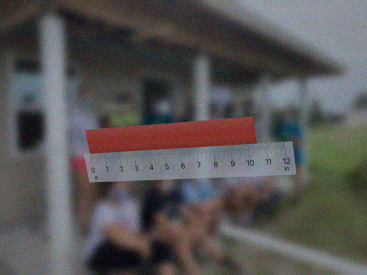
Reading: 10.5 in
